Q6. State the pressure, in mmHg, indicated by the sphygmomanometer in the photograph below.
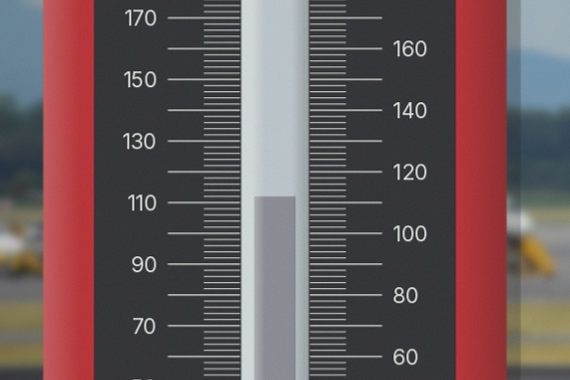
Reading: 112 mmHg
